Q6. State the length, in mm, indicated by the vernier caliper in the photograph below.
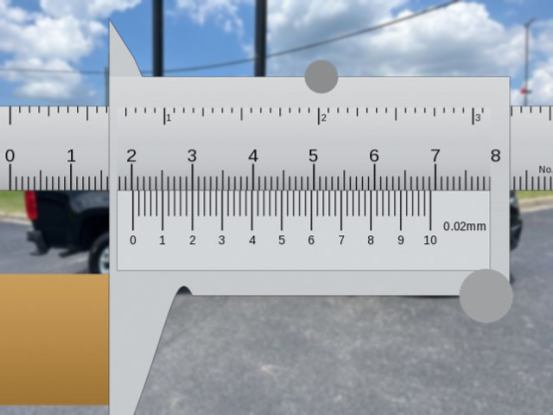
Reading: 20.2 mm
